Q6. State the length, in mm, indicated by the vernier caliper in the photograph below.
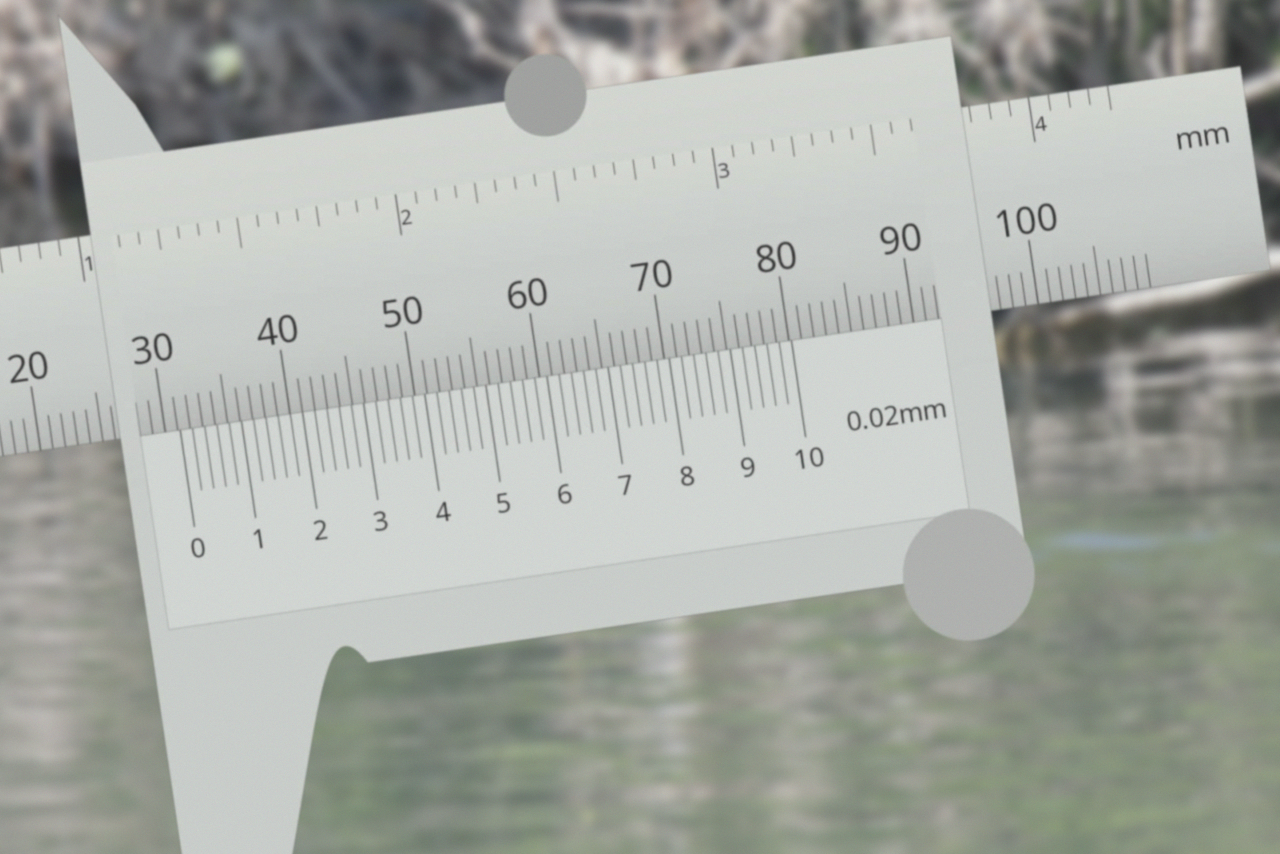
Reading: 31.2 mm
